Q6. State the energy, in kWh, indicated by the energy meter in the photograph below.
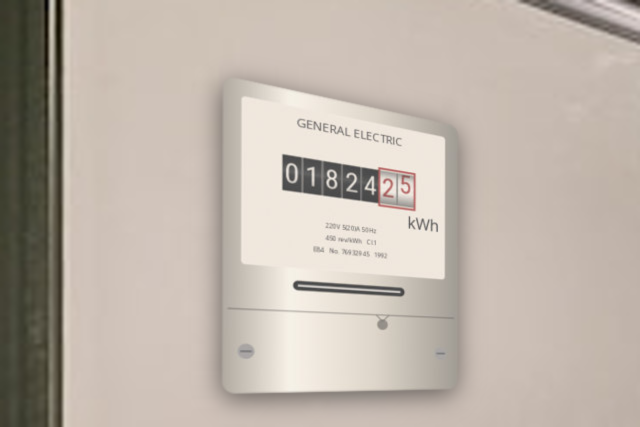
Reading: 1824.25 kWh
